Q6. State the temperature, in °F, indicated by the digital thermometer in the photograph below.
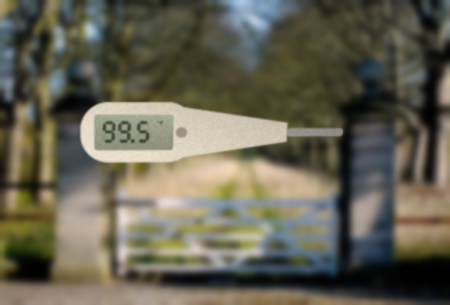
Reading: 99.5 °F
